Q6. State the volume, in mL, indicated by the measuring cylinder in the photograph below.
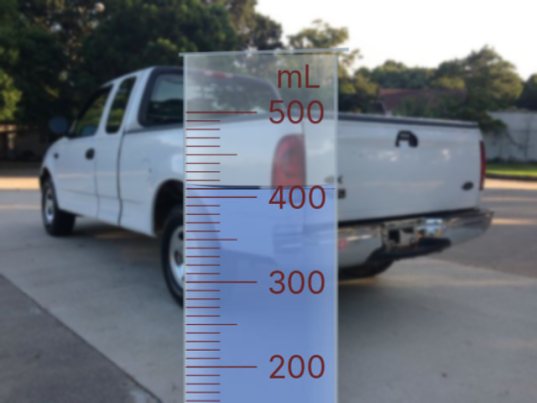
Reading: 410 mL
